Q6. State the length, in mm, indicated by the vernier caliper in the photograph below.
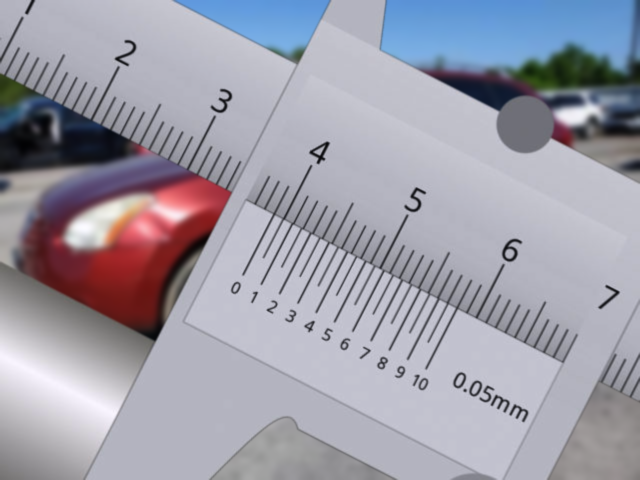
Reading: 39.0 mm
